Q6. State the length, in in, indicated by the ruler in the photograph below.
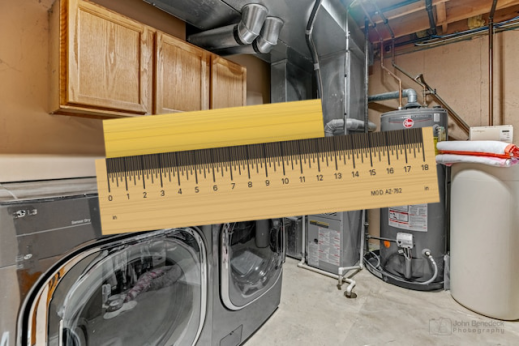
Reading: 12.5 in
